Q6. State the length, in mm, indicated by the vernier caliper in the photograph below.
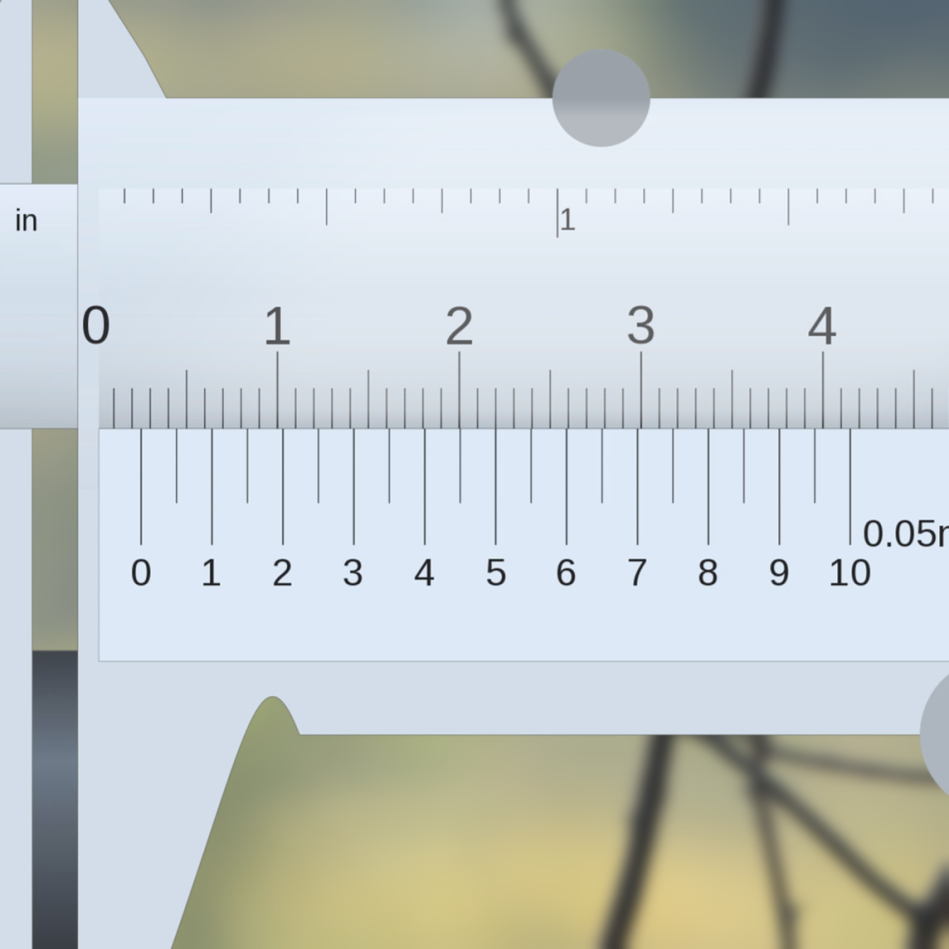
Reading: 2.5 mm
